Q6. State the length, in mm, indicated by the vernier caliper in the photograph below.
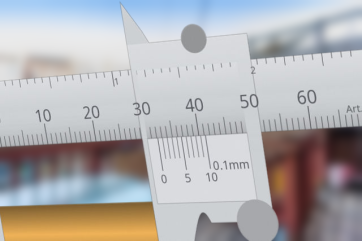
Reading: 32.2 mm
